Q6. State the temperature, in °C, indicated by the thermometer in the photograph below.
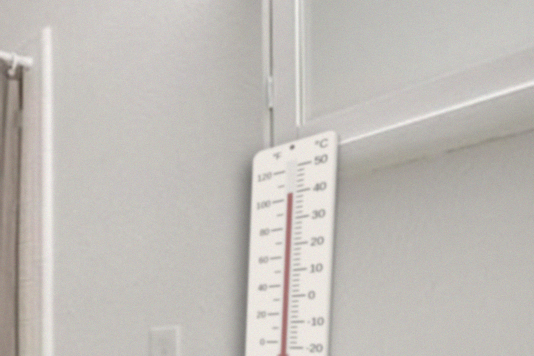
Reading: 40 °C
